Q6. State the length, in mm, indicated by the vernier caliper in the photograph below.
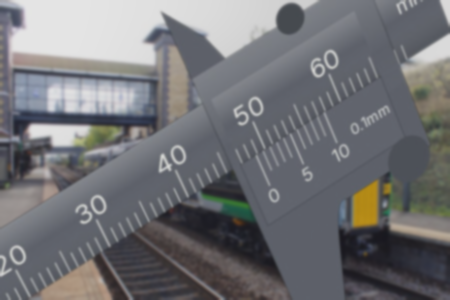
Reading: 48.8 mm
